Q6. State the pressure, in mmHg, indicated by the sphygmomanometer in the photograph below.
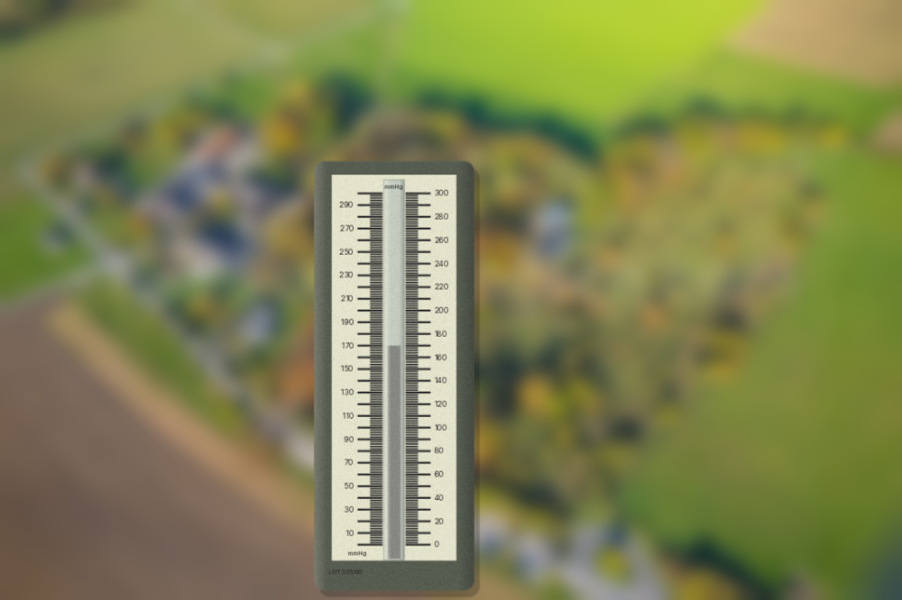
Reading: 170 mmHg
